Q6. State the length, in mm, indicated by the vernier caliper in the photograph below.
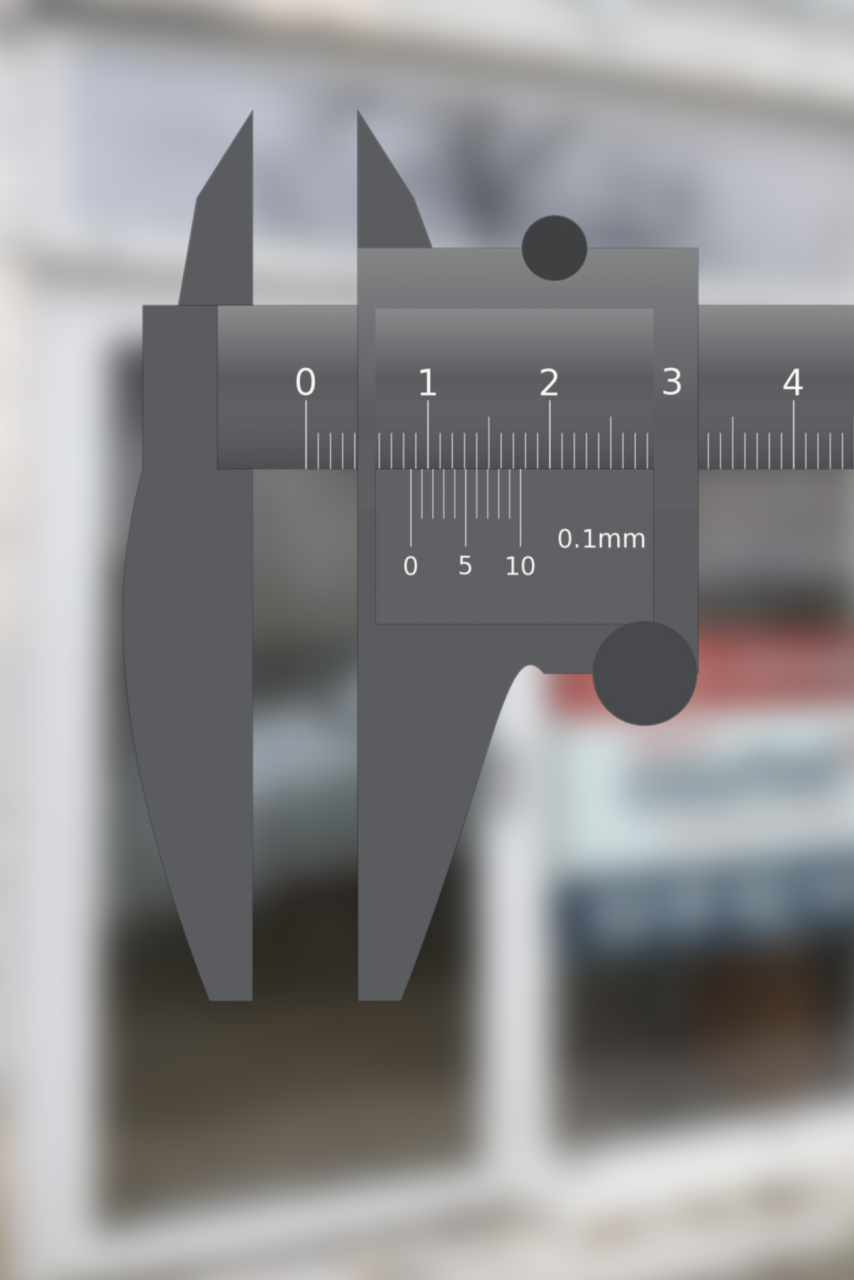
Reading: 8.6 mm
